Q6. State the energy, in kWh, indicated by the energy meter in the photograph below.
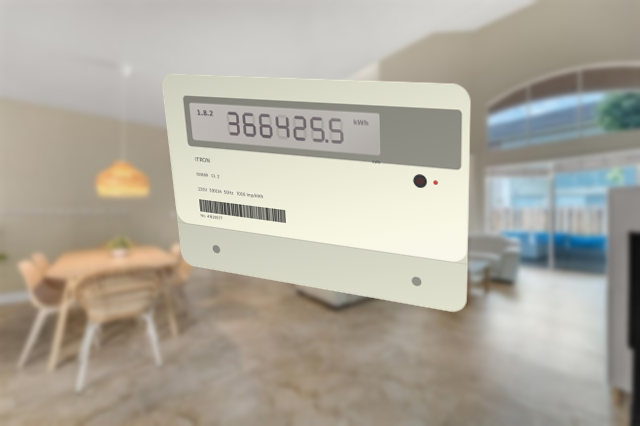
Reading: 366425.5 kWh
